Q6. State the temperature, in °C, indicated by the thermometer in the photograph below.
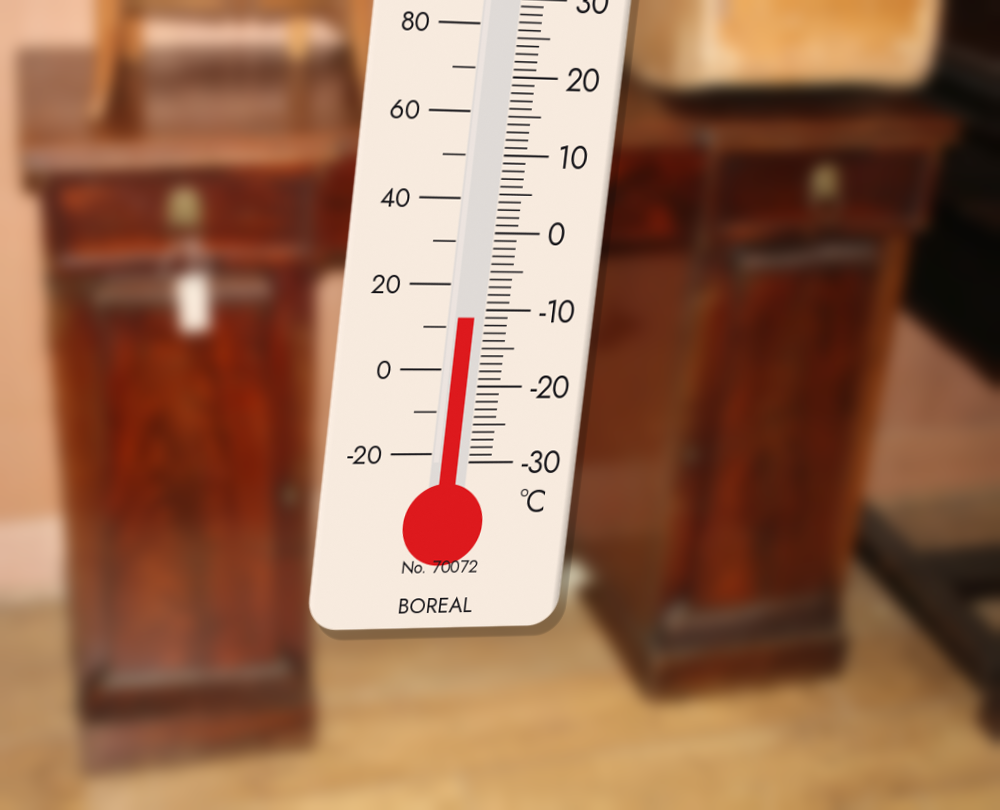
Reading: -11 °C
